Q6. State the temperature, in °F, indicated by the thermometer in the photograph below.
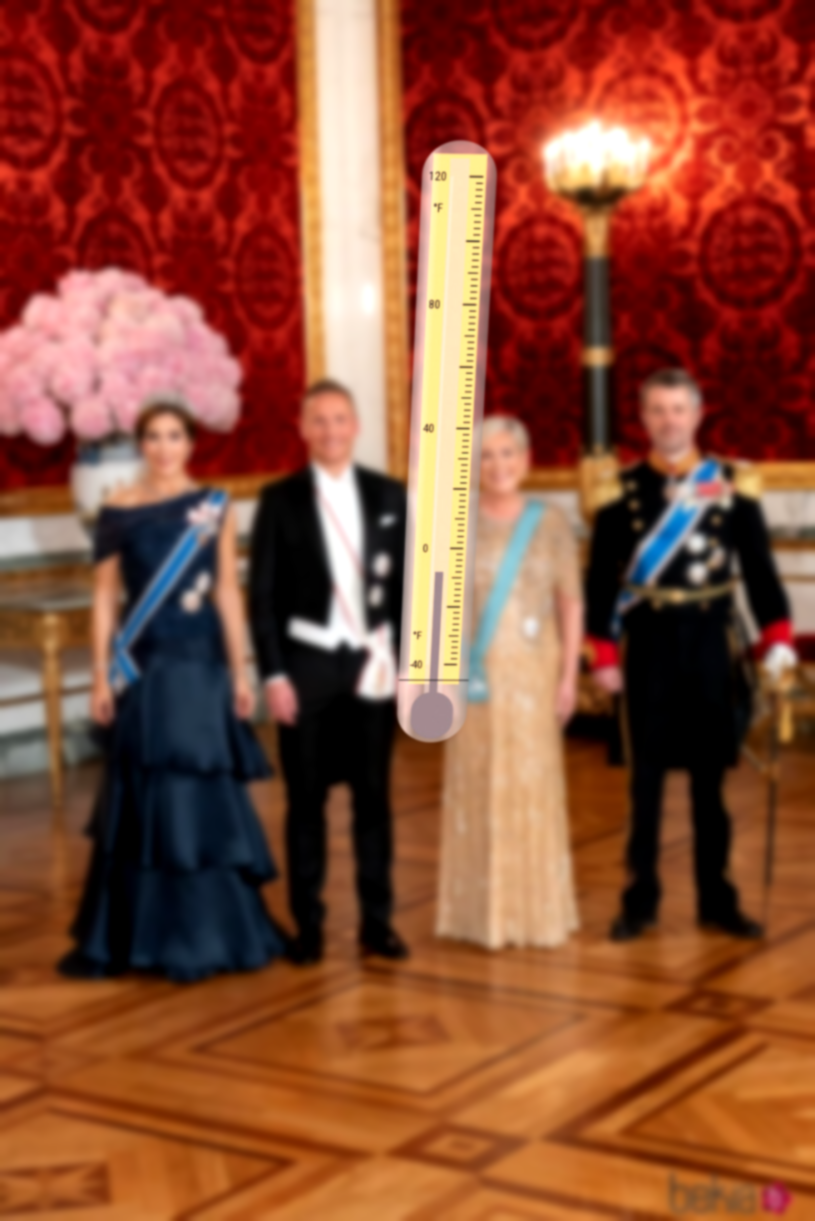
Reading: -8 °F
